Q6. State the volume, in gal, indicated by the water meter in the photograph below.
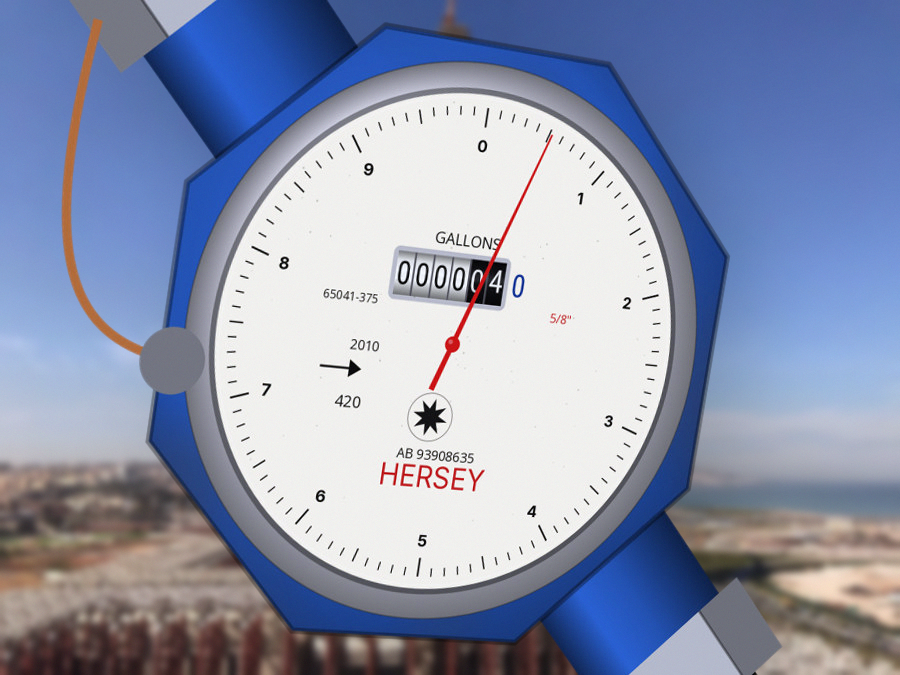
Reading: 40.5 gal
